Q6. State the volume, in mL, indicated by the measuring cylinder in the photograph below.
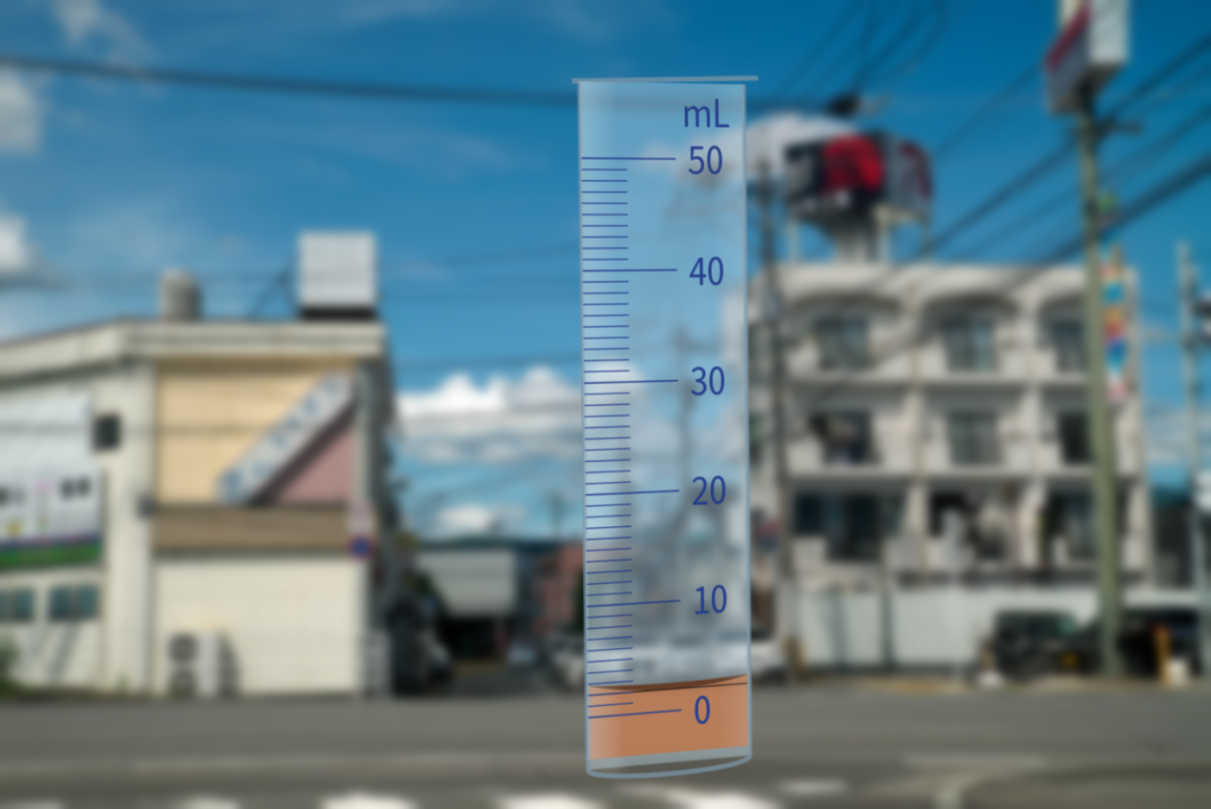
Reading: 2 mL
